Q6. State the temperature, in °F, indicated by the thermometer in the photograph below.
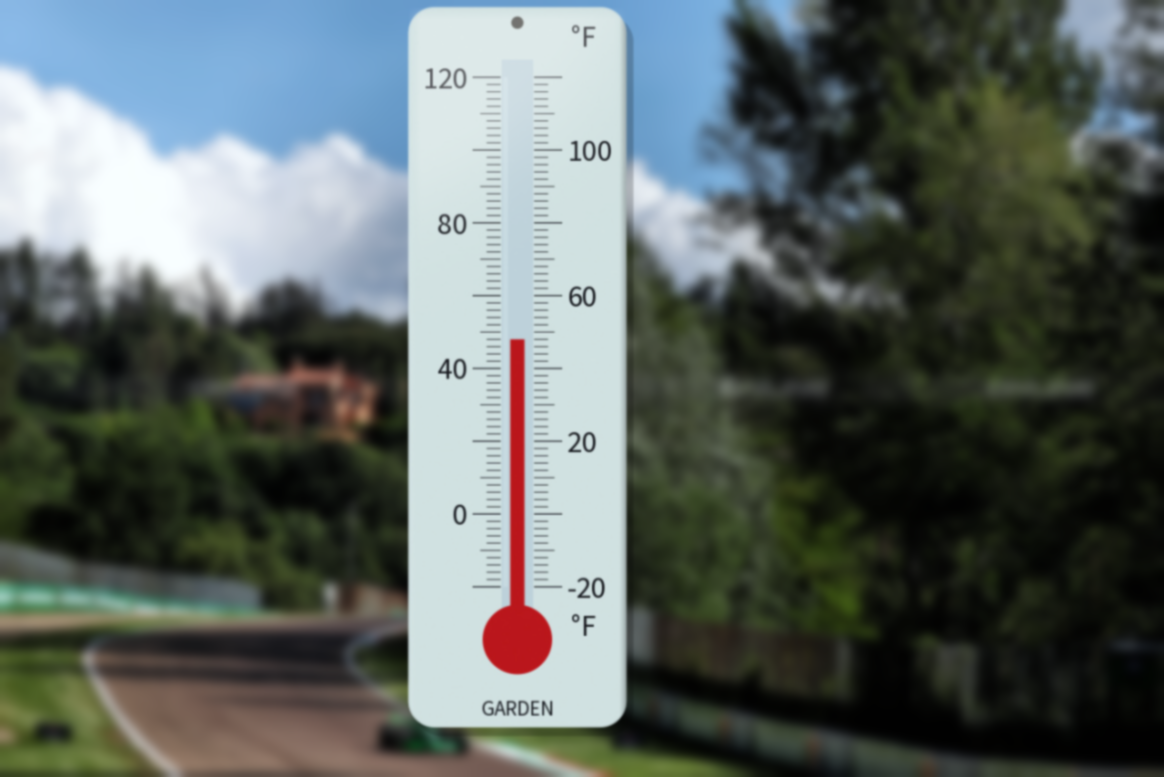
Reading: 48 °F
